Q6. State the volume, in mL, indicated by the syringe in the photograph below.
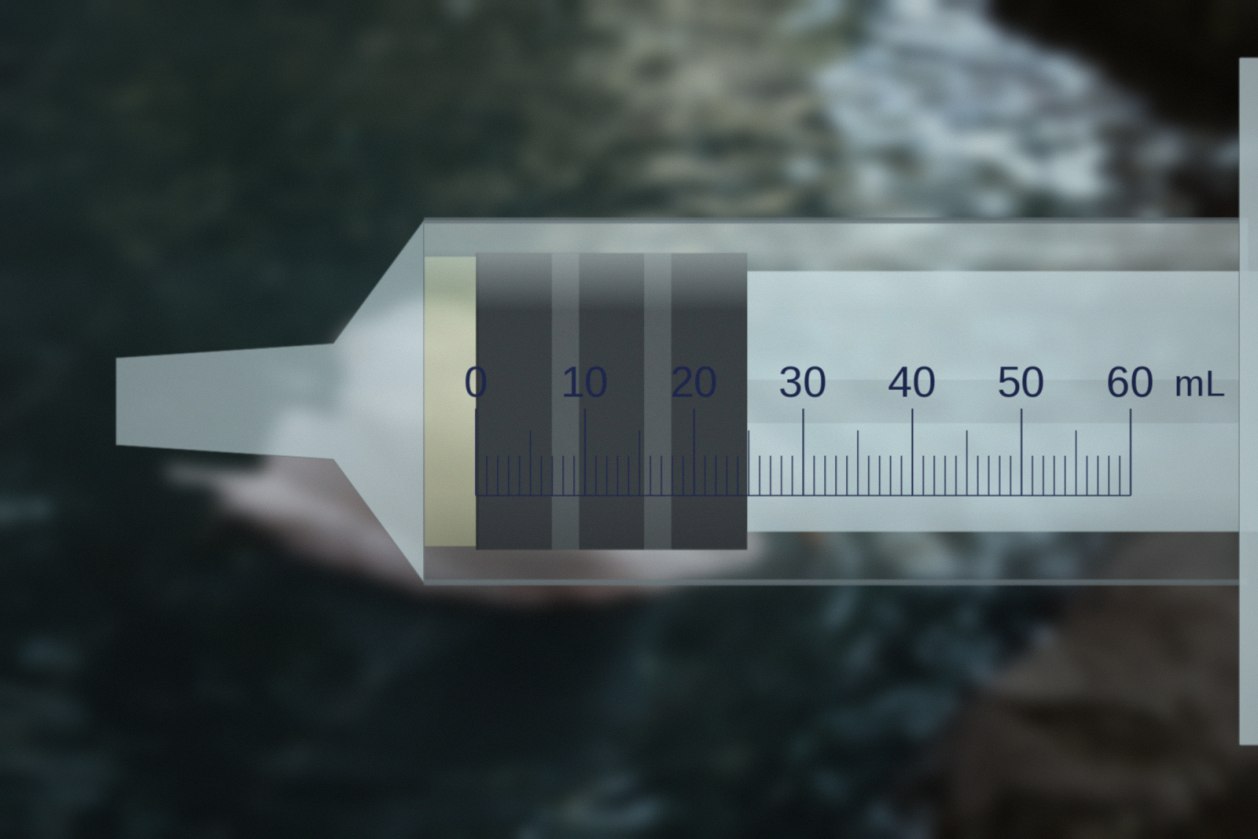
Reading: 0 mL
